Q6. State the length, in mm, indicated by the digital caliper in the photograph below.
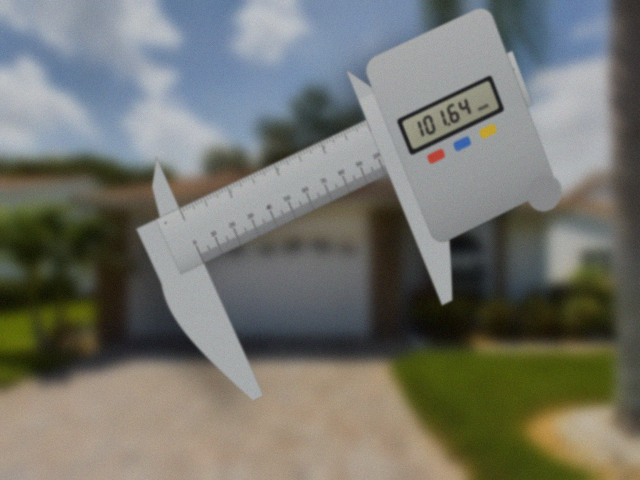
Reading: 101.64 mm
